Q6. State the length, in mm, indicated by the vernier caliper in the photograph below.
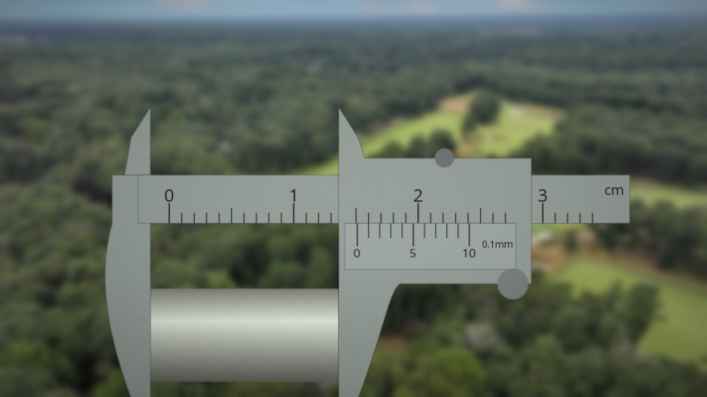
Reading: 15.1 mm
